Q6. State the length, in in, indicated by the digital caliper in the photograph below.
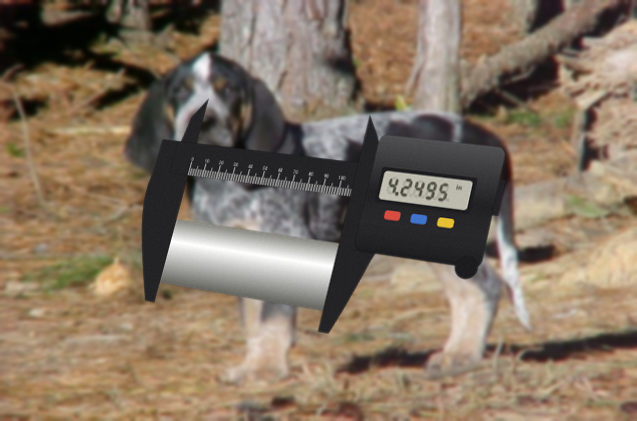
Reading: 4.2495 in
